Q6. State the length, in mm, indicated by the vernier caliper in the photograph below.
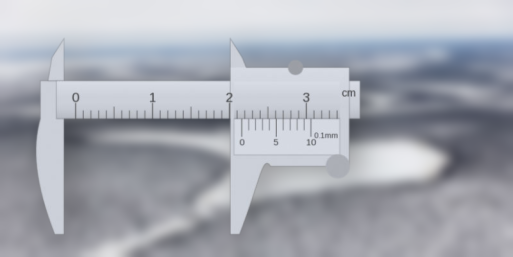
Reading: 21.6 mm
